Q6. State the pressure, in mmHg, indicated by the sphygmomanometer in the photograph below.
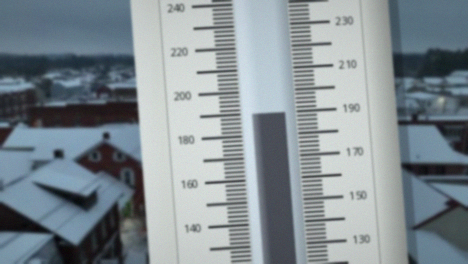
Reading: 190 mmHg
